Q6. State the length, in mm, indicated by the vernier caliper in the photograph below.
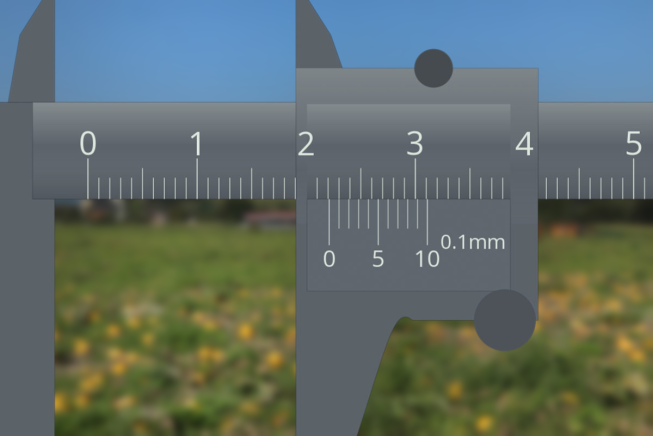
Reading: 22.1 mm
